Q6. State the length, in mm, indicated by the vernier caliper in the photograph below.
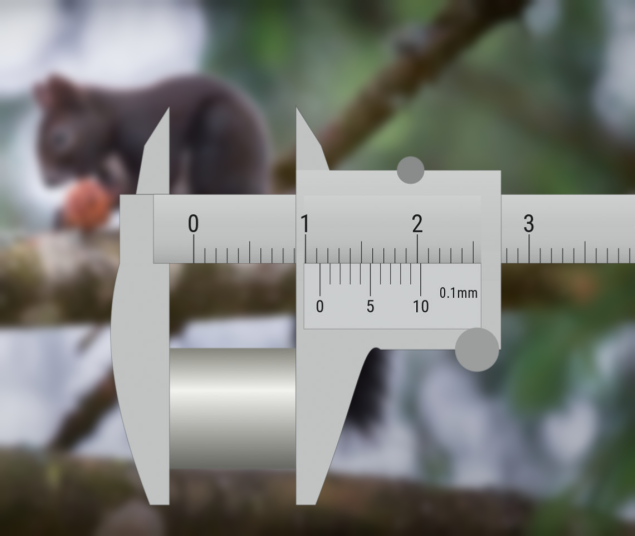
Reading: 11.3 mm
